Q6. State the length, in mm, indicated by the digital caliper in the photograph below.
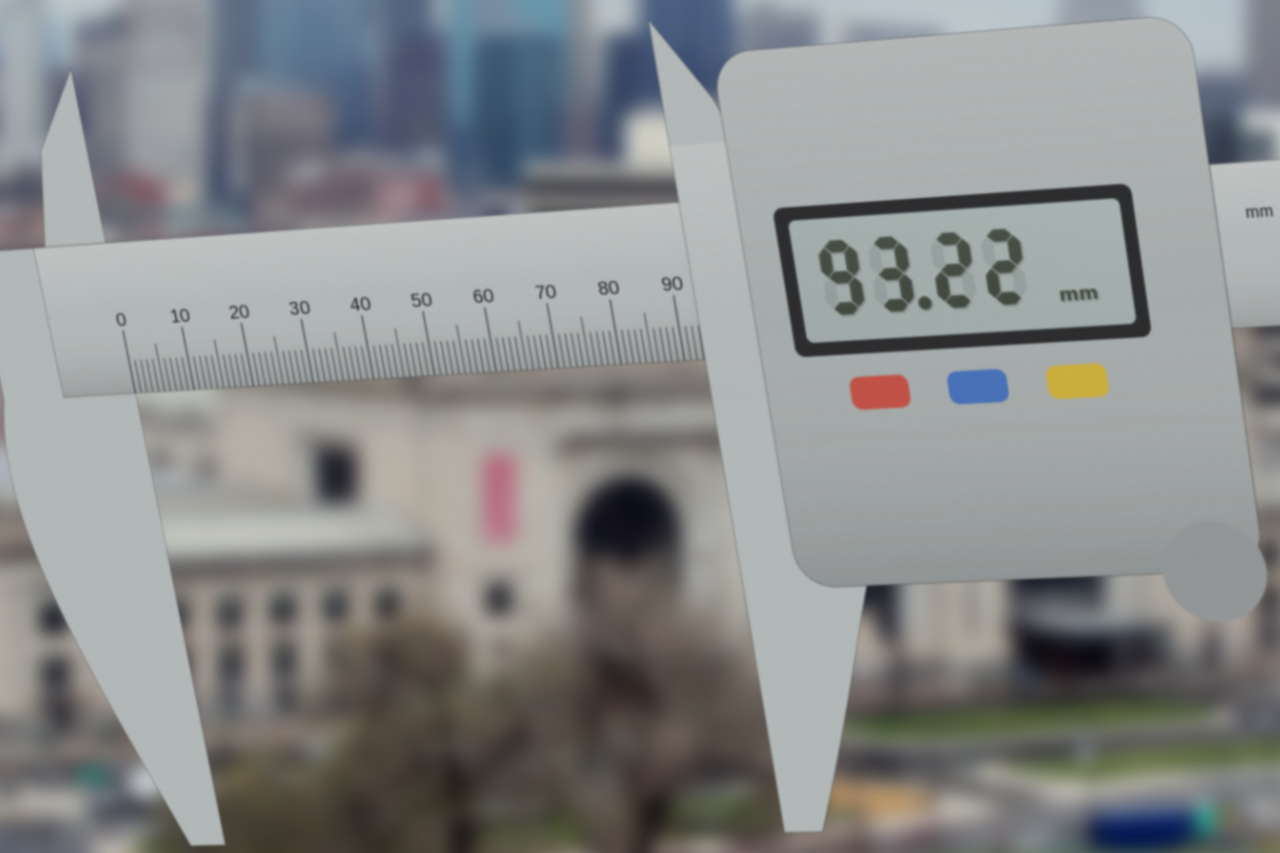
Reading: 93.22 mm
